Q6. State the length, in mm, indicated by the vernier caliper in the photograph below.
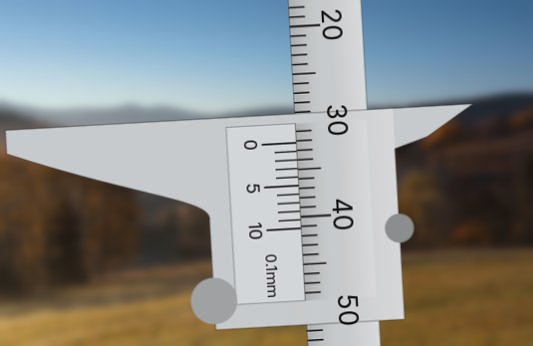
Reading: 32.2 mm
